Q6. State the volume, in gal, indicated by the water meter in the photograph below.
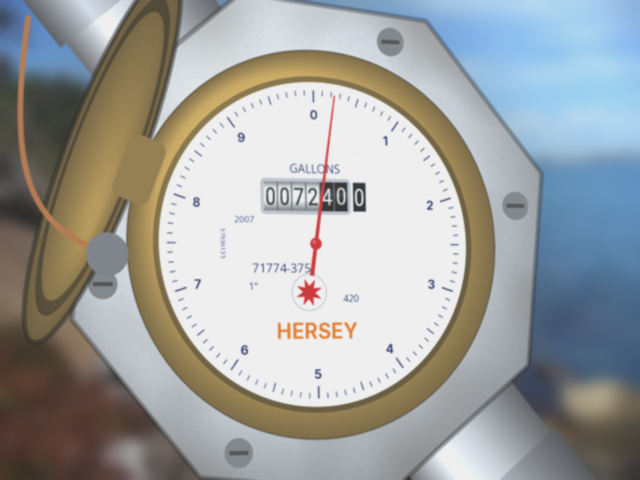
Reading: 72400.2 gal
